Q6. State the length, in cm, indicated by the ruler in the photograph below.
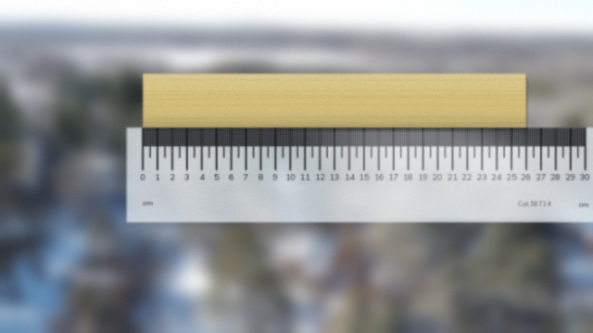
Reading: 26 cm
